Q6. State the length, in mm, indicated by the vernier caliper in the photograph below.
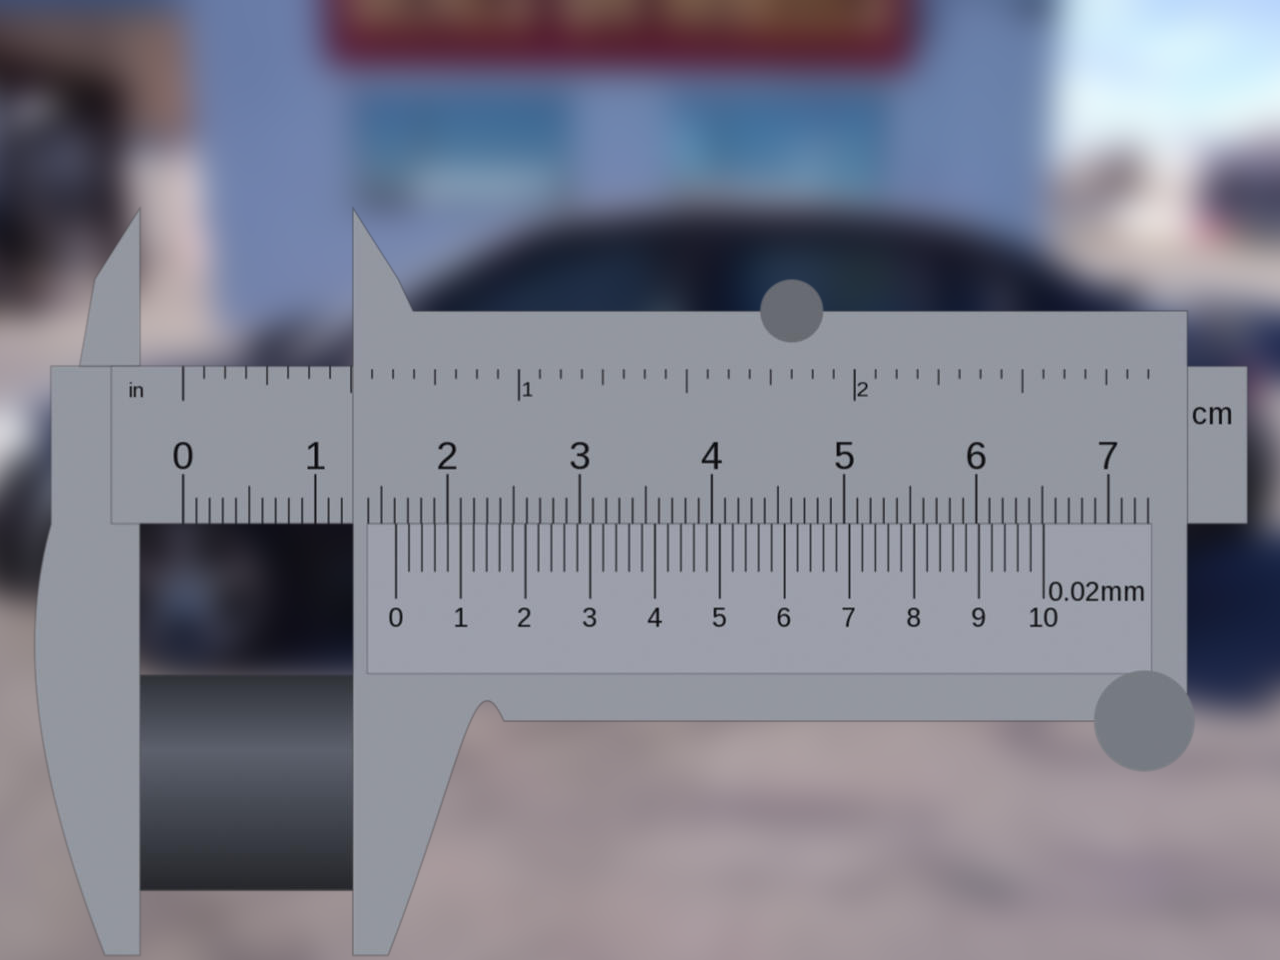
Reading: 16.1 mm
